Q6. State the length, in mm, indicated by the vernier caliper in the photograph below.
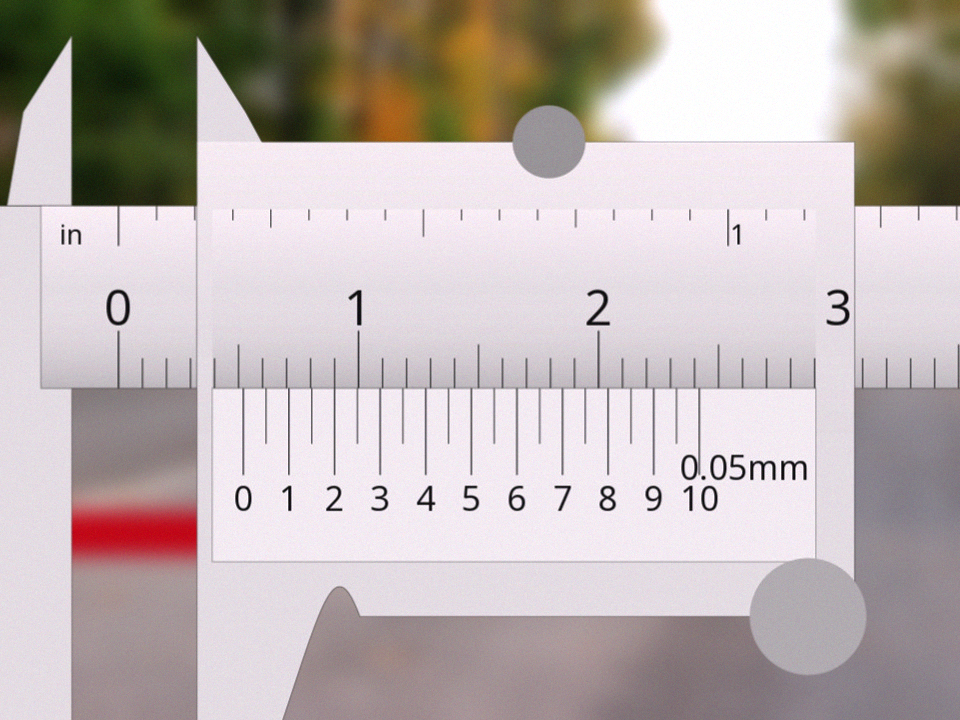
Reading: 5.2 mm
